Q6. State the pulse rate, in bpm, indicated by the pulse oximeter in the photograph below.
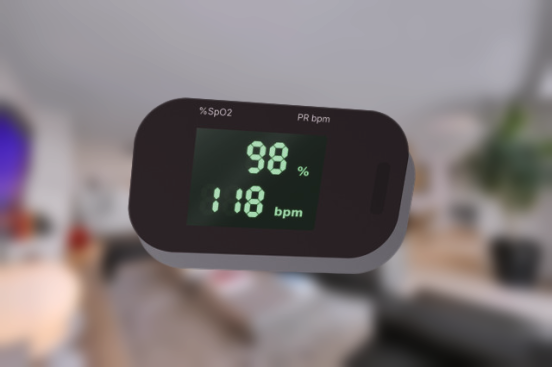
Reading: 118 bpm
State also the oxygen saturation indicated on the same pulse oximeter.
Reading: 98 %
